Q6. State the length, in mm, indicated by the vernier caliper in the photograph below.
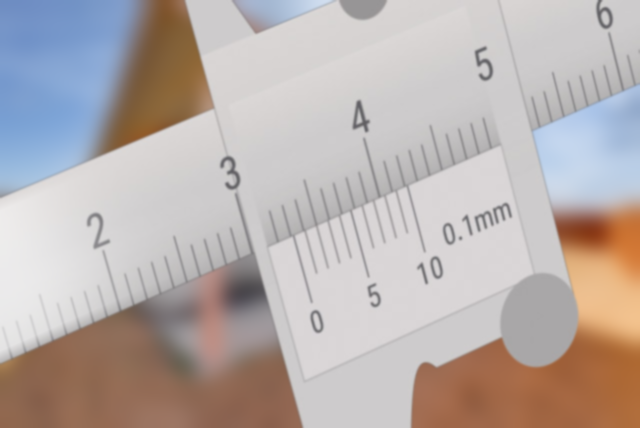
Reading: 33.2 mm
